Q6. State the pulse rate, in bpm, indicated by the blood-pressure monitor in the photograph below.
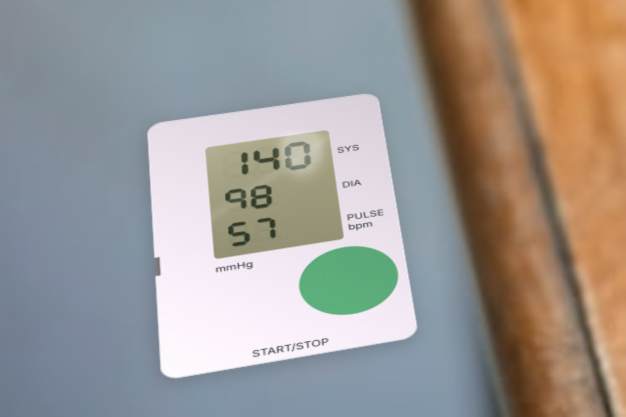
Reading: 57 bpm
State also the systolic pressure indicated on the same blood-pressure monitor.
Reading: 140 mmHg
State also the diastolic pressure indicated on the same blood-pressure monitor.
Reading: 98 mmHg
